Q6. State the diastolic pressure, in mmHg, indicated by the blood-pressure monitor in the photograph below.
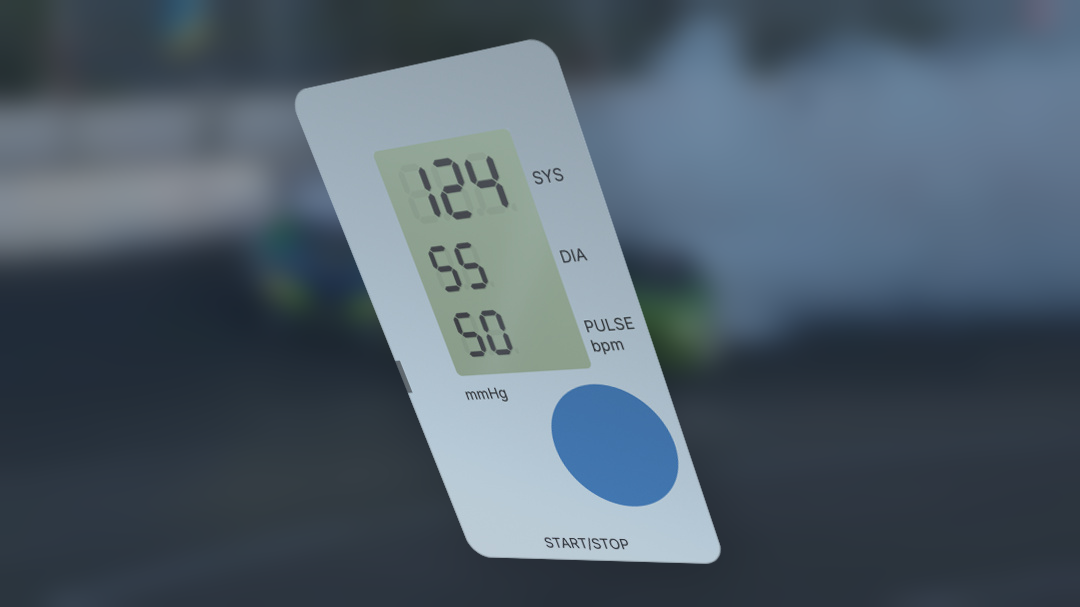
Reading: 55 mmHg
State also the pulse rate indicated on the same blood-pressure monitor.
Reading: 50 bpm
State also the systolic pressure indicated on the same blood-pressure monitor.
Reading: 124 mmHg
